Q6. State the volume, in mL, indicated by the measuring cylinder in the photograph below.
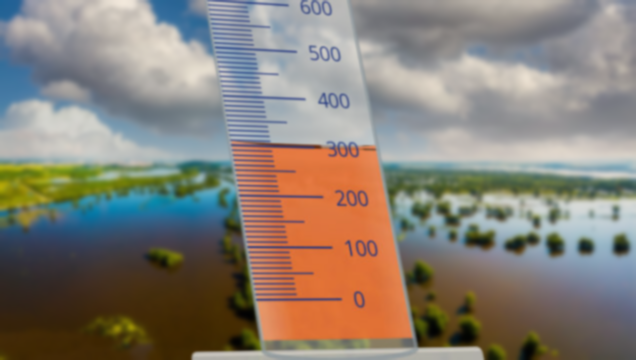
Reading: 300 mL
